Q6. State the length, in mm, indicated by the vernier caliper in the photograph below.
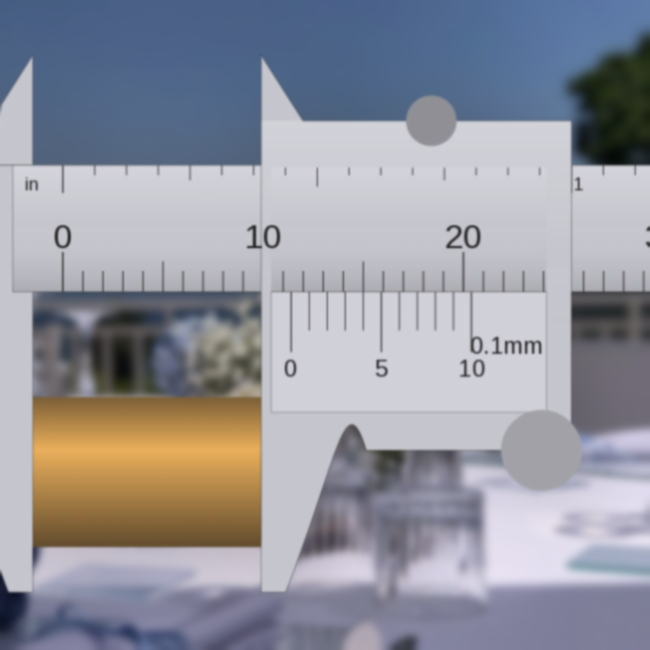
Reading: 11.4 mm
